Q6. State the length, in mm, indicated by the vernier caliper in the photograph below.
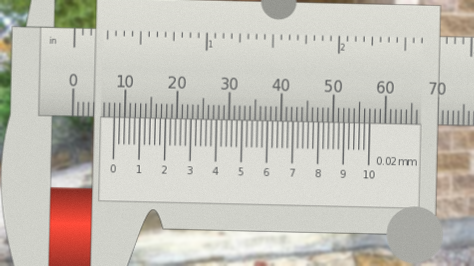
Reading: 8.0 mm
